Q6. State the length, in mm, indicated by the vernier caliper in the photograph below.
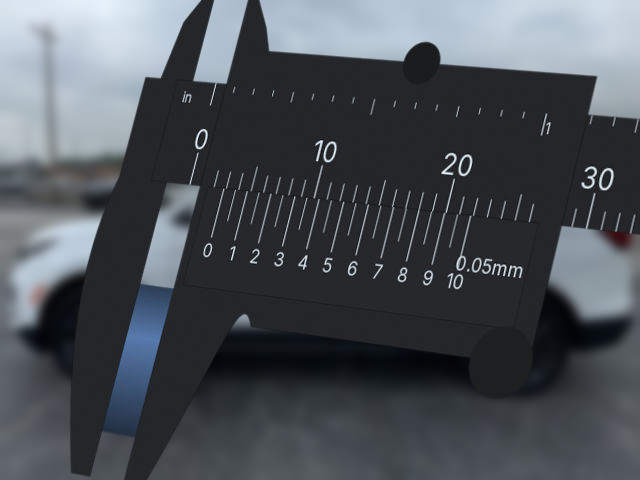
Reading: 2.8 mm
